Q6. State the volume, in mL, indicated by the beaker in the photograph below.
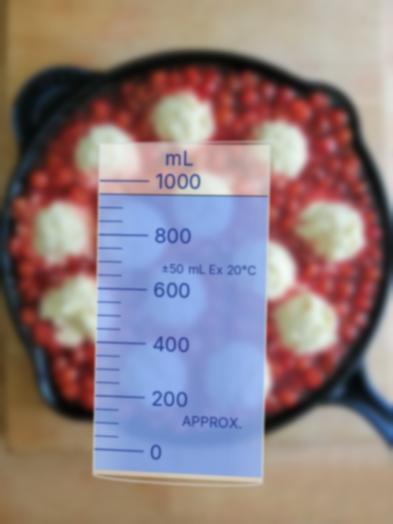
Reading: 950 mL
